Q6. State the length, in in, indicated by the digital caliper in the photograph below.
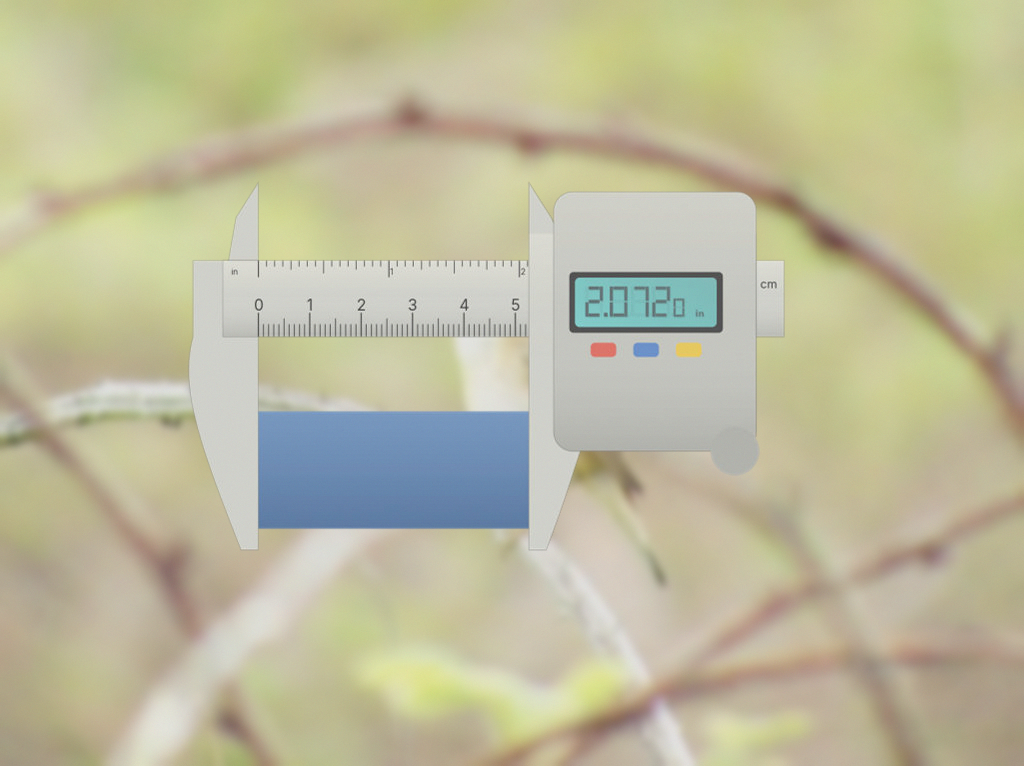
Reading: 2.0720 in
